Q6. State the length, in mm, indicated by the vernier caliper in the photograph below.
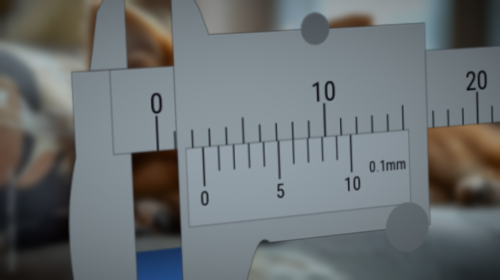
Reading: 2.6 mm
